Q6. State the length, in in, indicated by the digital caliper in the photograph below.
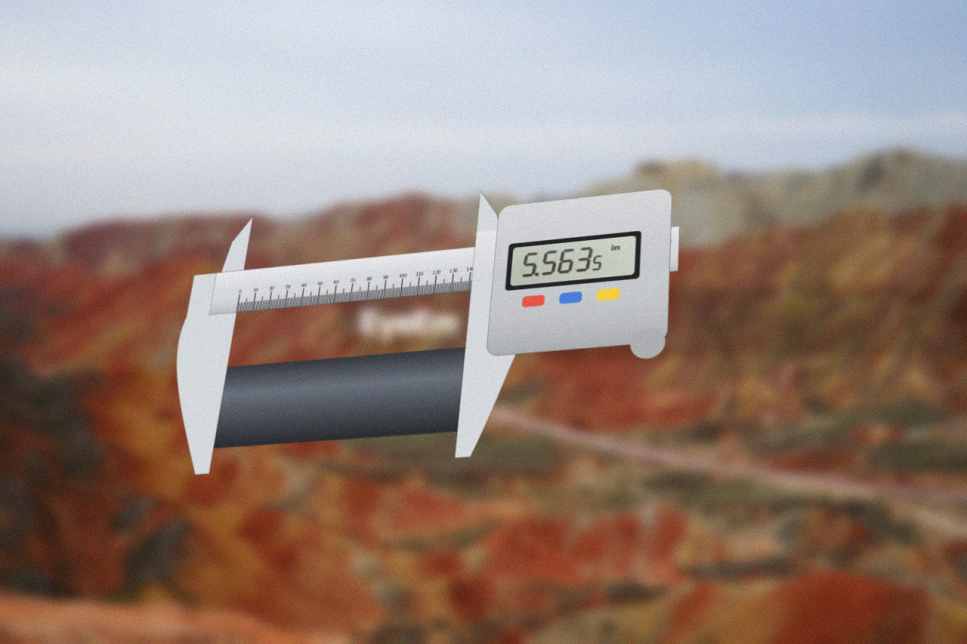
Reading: 5.5635 in
